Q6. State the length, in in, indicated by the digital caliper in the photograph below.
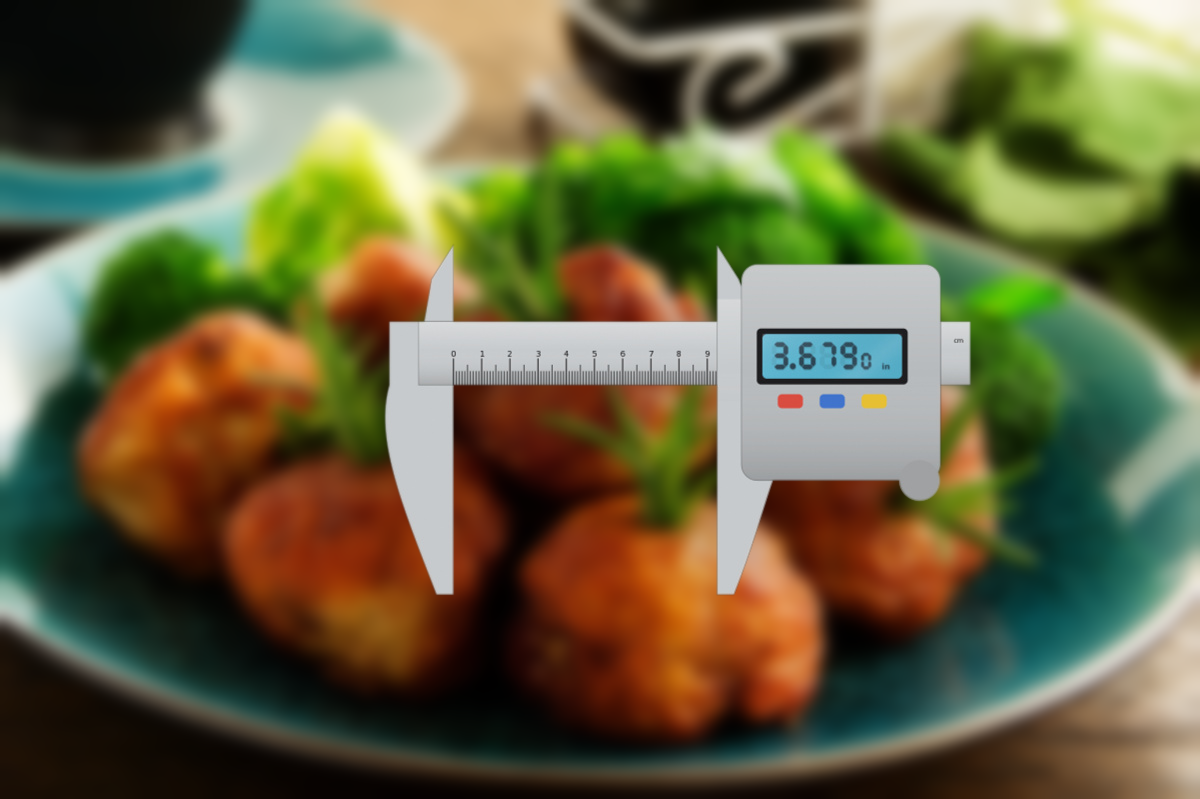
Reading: 3.6790 in
